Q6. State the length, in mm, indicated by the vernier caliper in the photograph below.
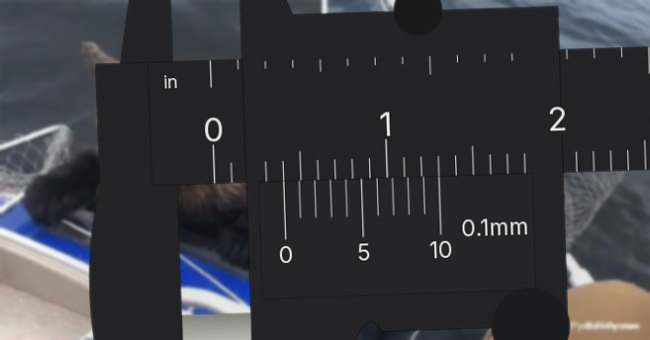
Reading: 4.0 mm
